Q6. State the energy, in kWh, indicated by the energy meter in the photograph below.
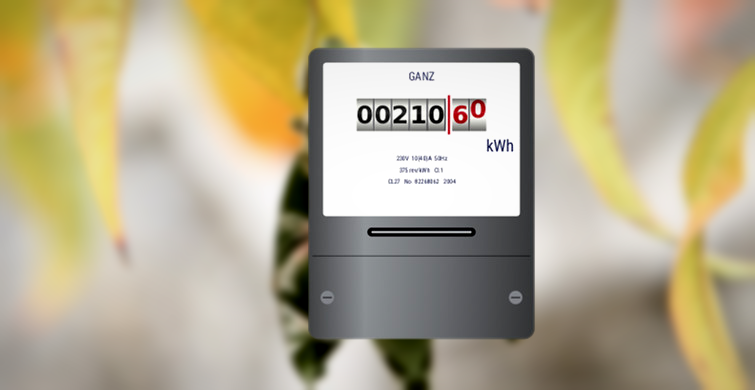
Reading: 210.60 kWh
